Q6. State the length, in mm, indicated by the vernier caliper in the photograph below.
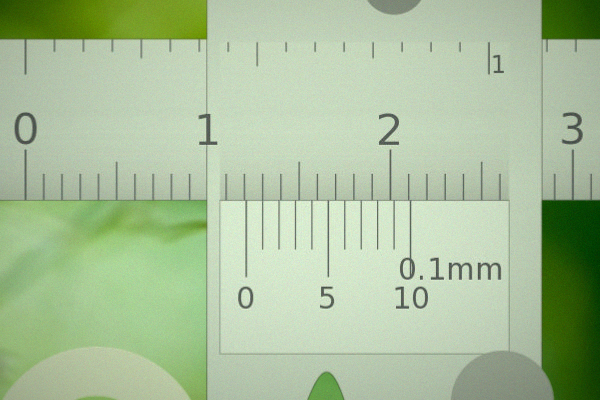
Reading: 12.1 mm
